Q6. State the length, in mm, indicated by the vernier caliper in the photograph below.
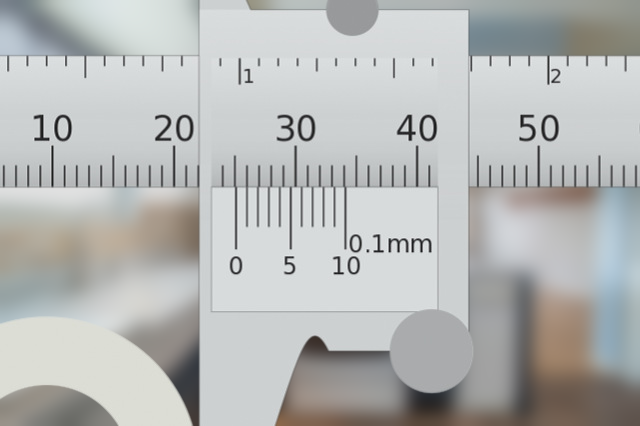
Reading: 25.1 mm
